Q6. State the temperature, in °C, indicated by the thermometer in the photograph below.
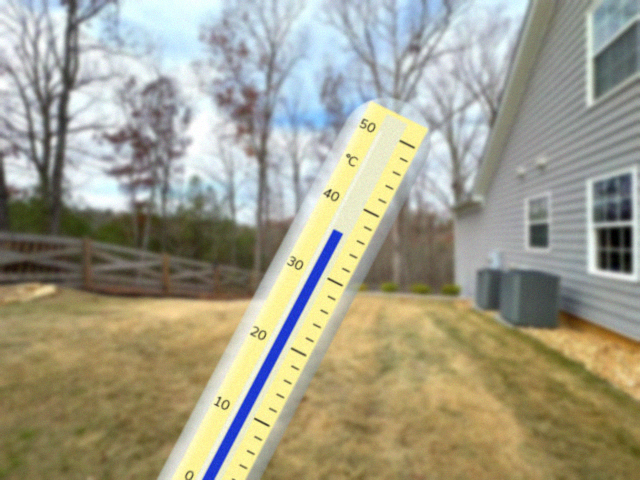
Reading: 36 °C
